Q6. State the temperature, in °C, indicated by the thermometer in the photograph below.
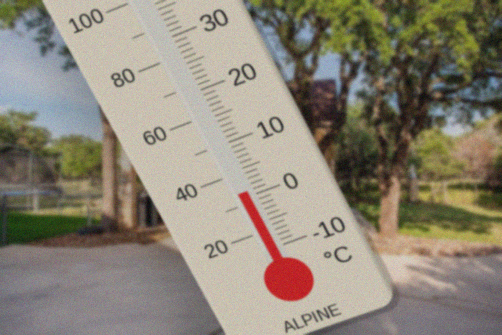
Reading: 1 °C
